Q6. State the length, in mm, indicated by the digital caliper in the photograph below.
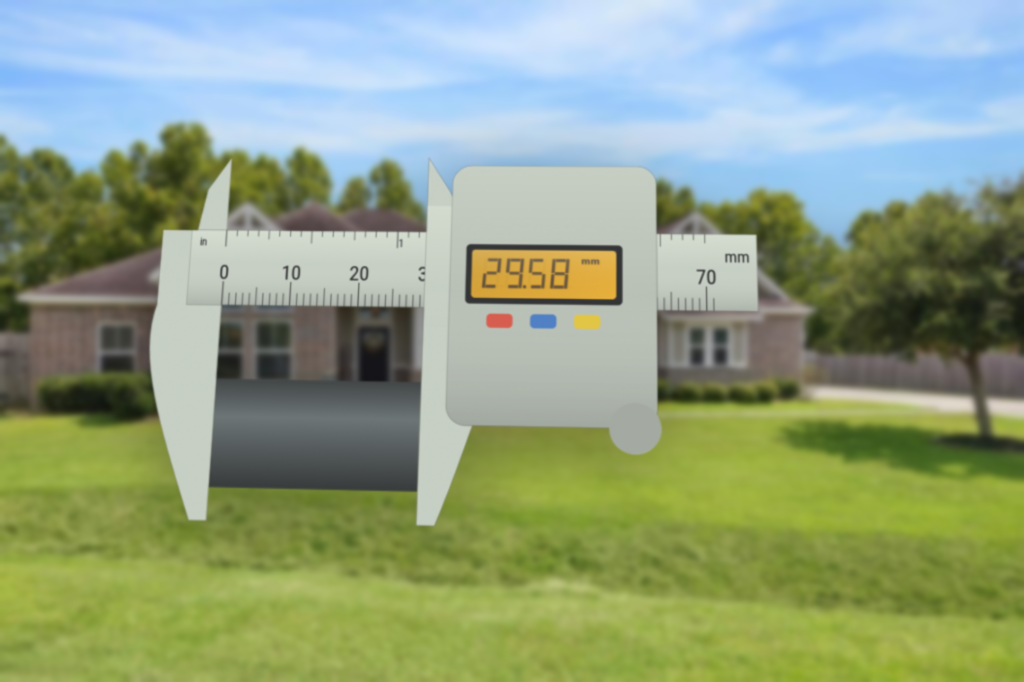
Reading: 29.58 mm
